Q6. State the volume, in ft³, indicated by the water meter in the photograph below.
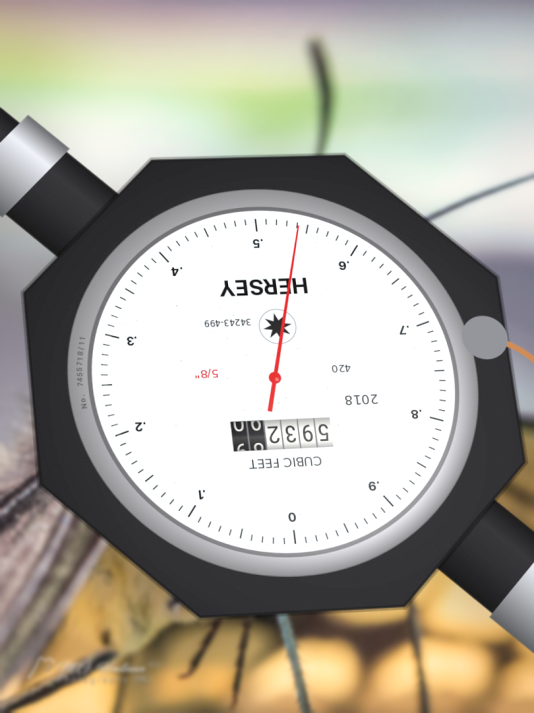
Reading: 593289.54 ft³
